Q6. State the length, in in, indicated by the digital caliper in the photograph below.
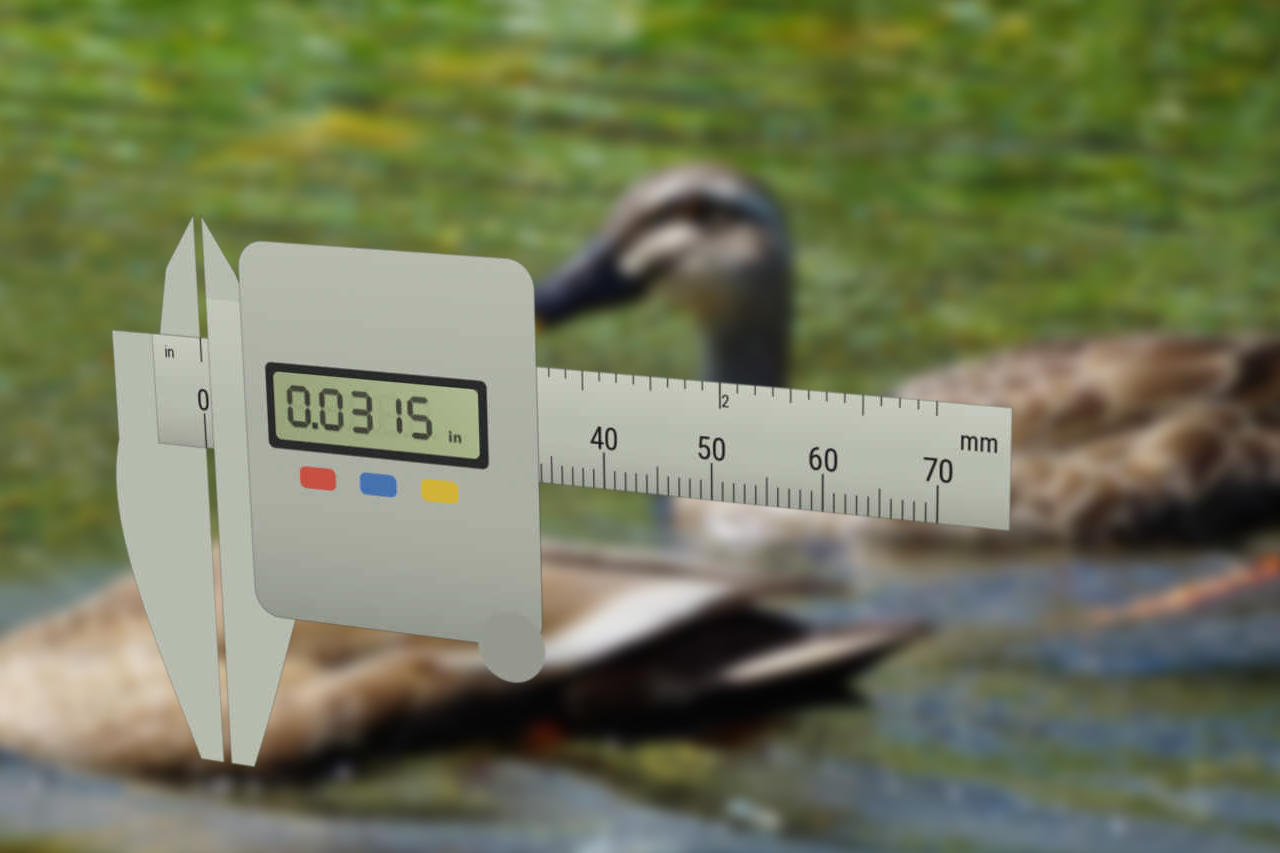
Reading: 0.0315 in
